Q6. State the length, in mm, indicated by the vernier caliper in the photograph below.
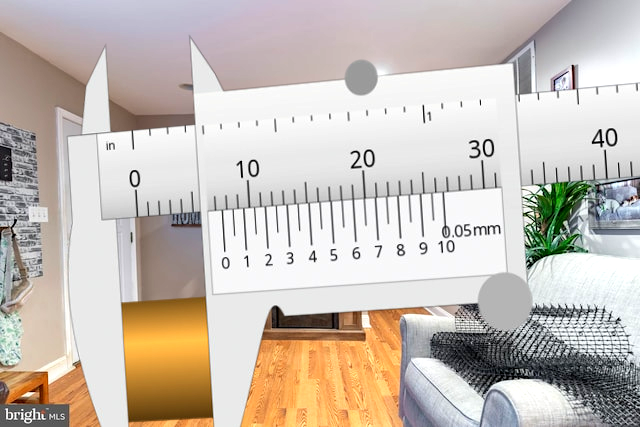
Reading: 7.6 mm
